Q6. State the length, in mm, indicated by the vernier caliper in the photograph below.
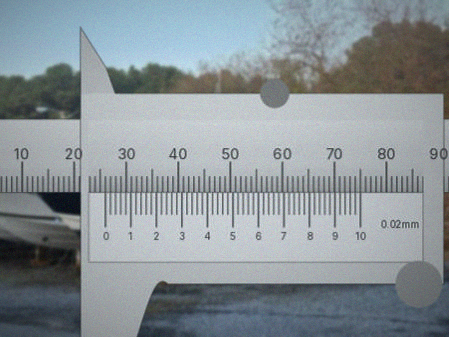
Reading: 26.0 mm
